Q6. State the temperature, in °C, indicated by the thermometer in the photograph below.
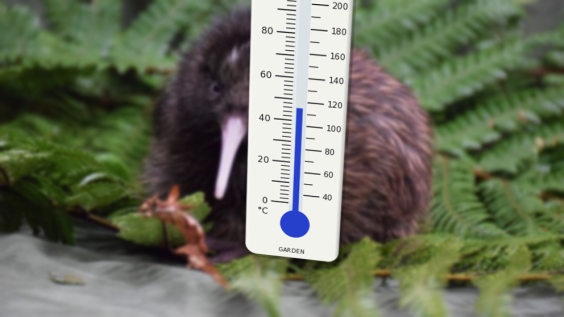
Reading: 46 °C
